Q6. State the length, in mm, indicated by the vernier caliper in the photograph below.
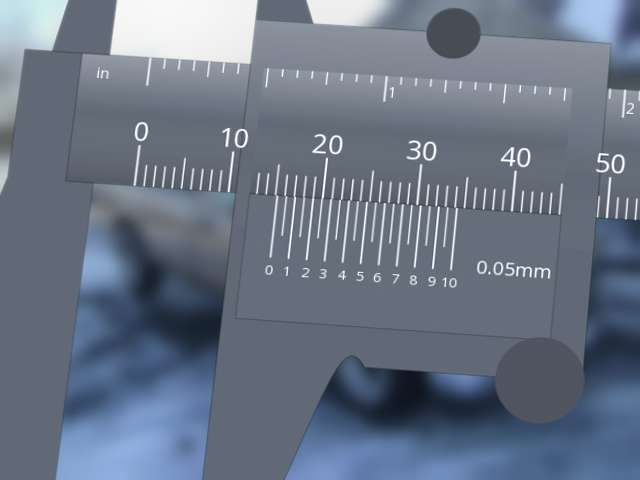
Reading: 15.2 mm
